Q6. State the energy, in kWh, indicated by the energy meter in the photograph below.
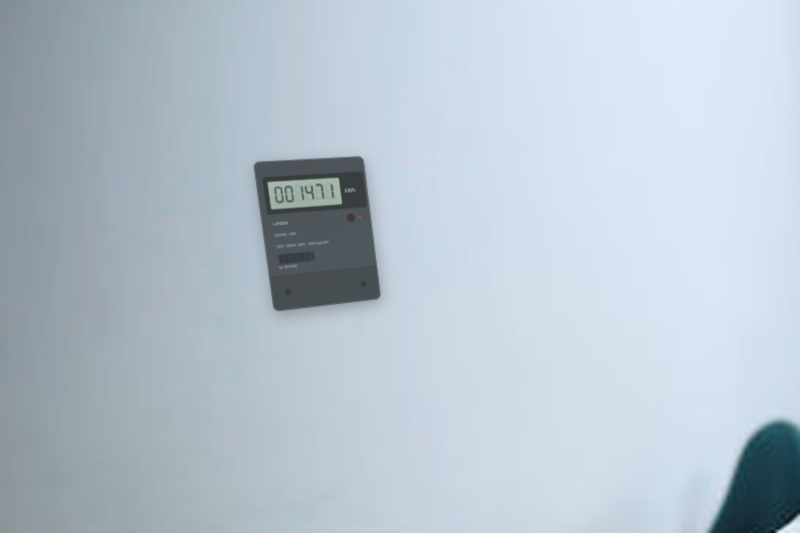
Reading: 1471 kWh
